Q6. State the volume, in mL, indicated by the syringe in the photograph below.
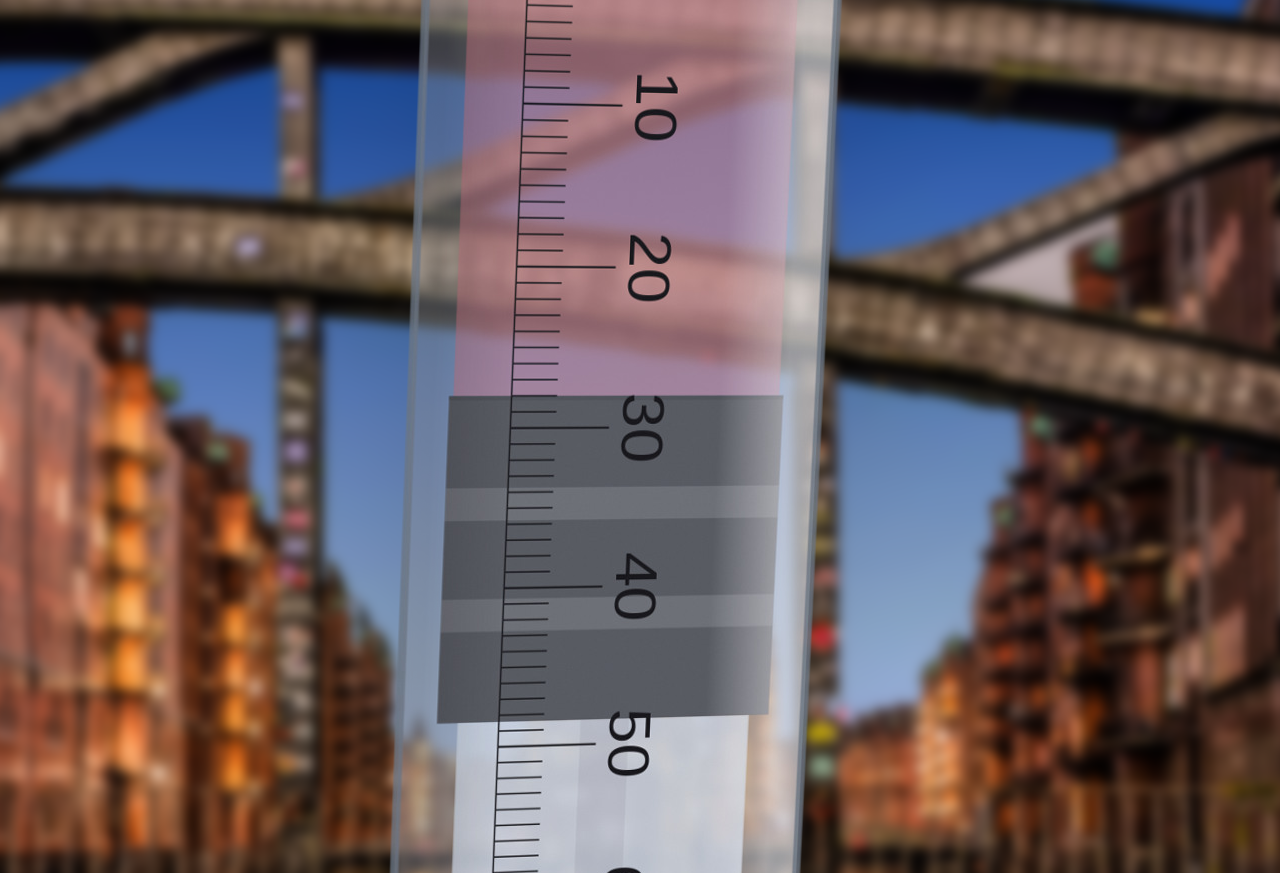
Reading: 28 mL
